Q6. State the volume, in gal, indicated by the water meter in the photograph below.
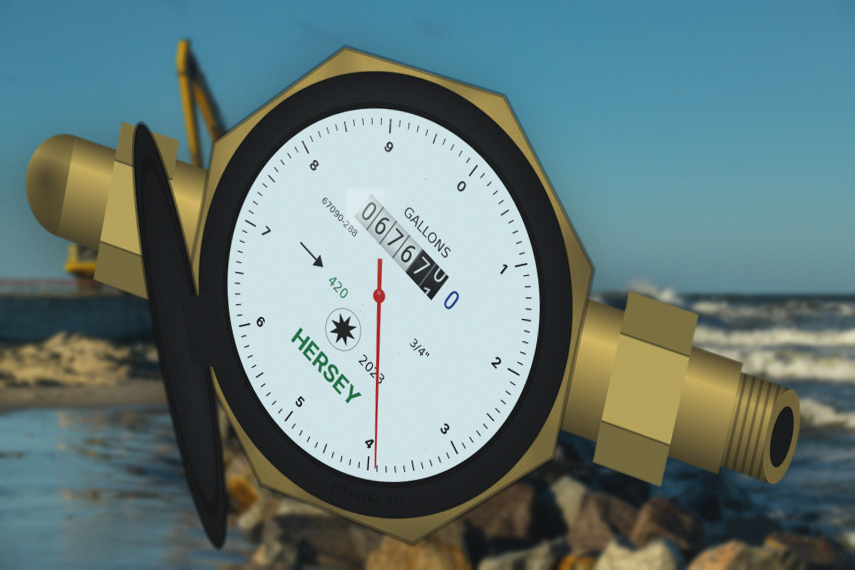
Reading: 676703.9 gal
